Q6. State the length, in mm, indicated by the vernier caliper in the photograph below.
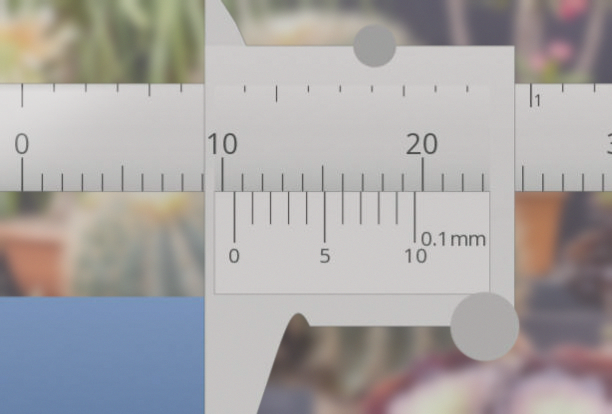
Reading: 10.6 mm
